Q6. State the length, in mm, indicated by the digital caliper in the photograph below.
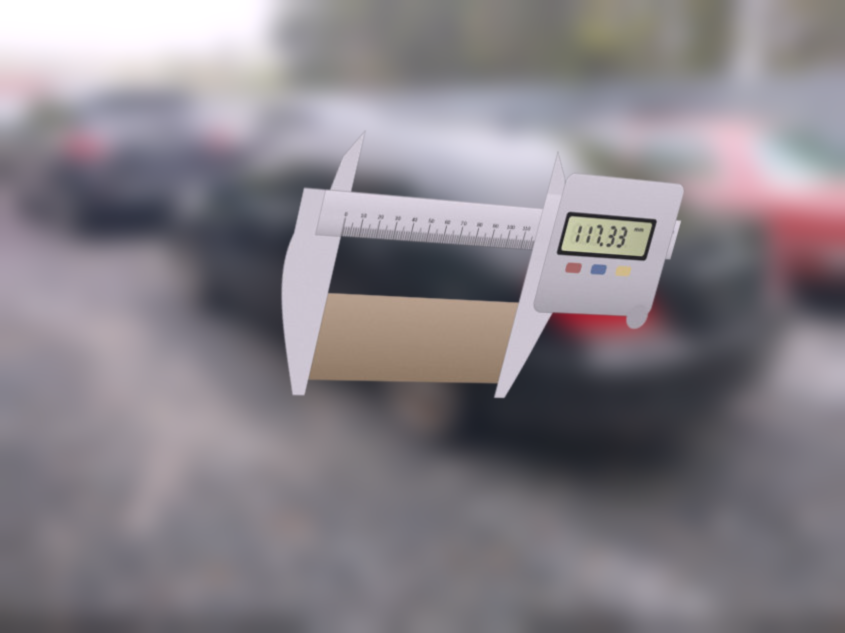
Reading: 117.33 mm
